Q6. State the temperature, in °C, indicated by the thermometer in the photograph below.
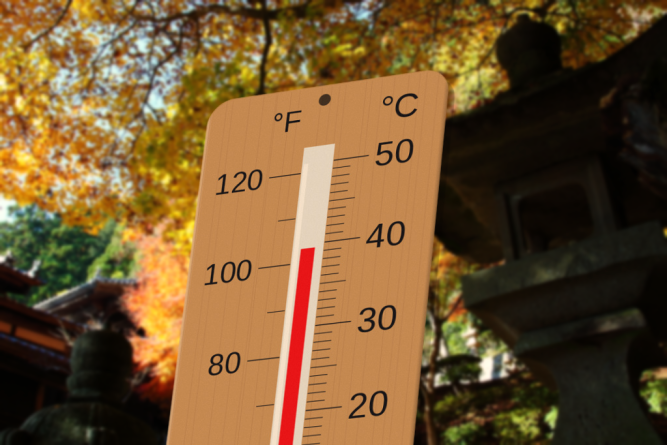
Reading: 39.5 °C
